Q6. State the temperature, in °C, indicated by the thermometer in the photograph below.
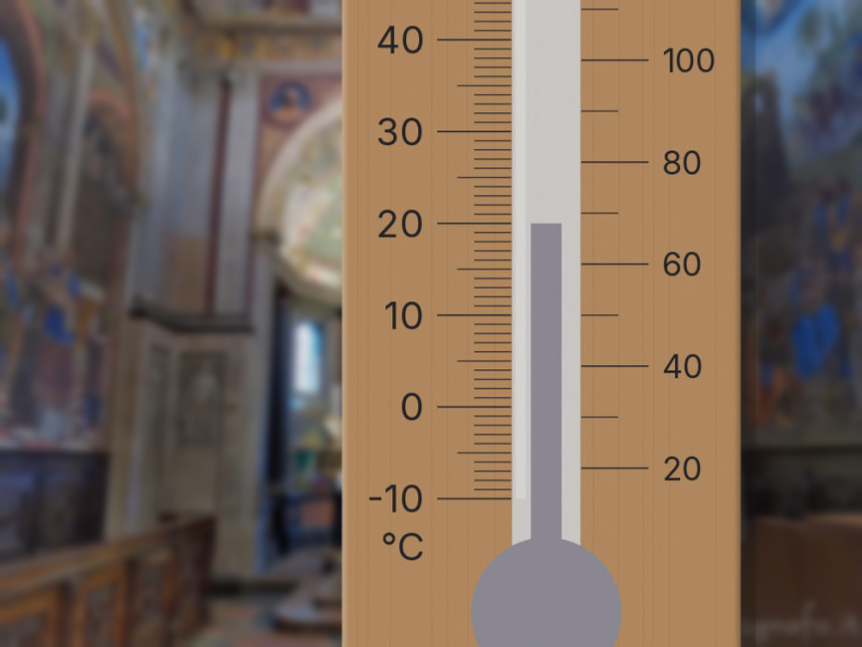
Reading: 20 °C
